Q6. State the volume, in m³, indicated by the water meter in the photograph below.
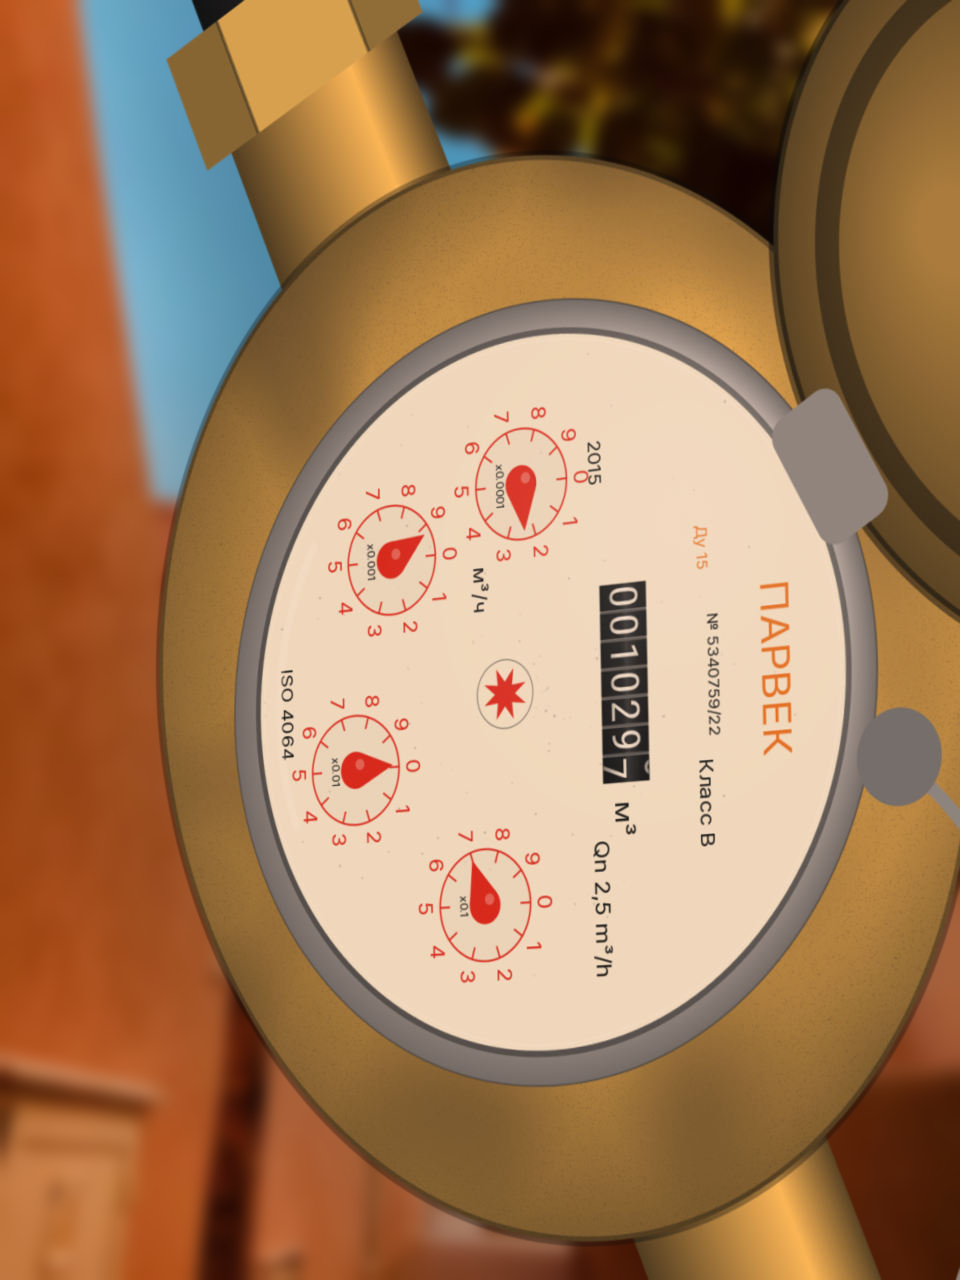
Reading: 10296.6992 m³
